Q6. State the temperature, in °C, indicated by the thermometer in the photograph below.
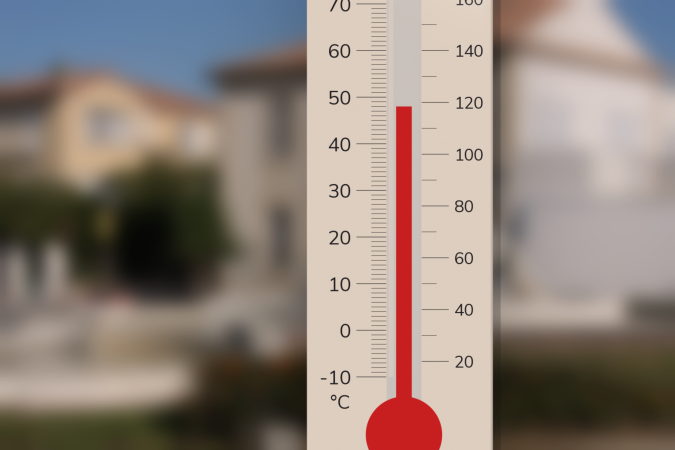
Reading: 48 °C
